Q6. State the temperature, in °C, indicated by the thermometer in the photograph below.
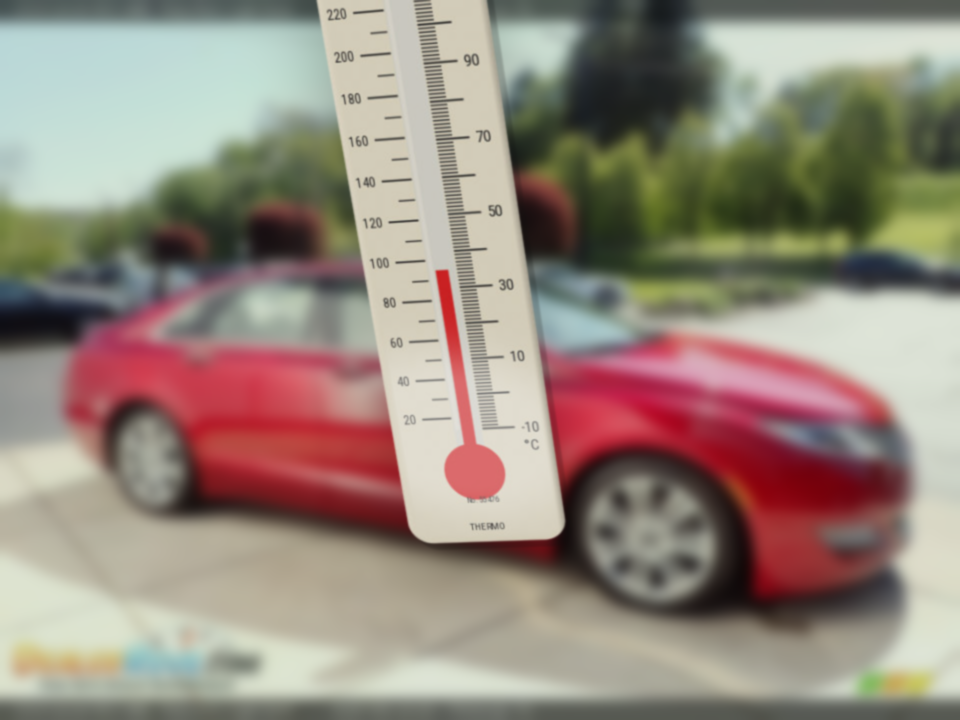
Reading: 35 °C
